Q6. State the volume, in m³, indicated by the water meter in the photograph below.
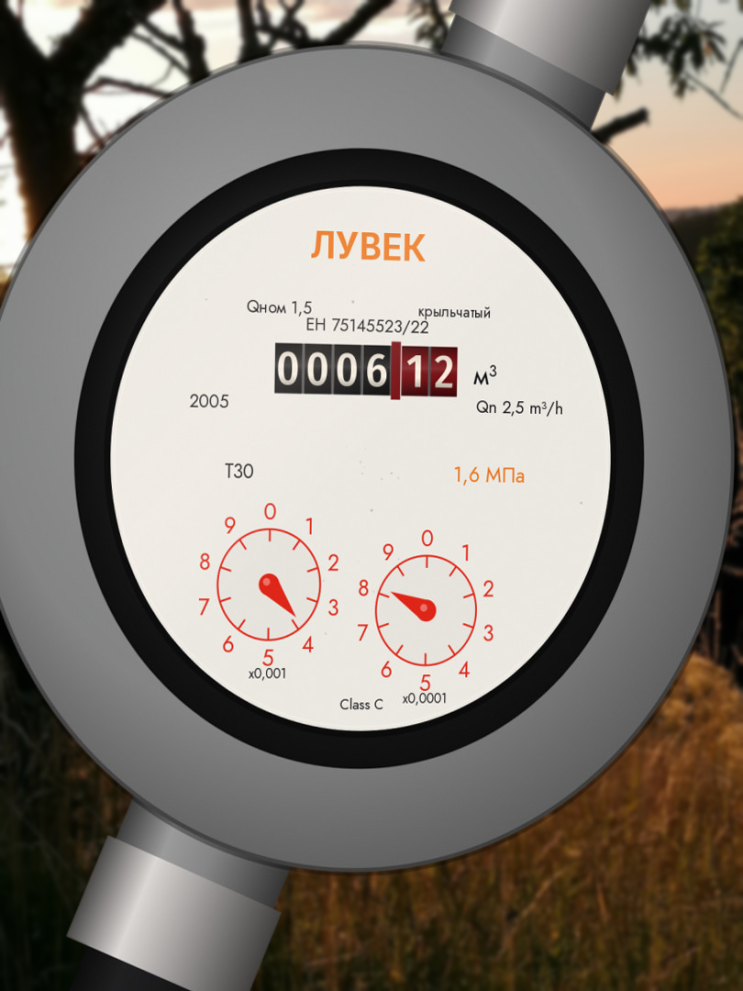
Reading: 6.1238 m³
